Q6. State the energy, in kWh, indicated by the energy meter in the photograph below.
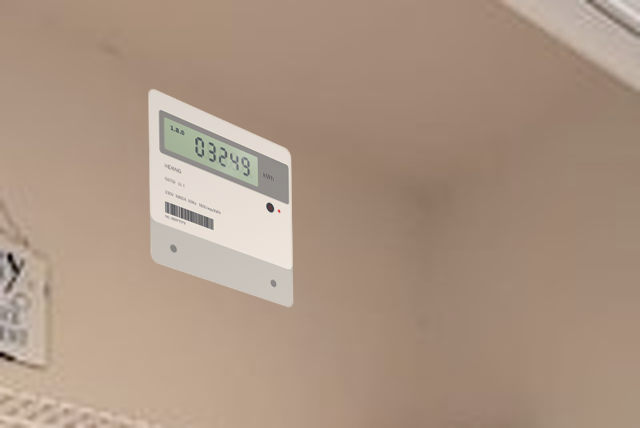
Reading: 3249 kWh
